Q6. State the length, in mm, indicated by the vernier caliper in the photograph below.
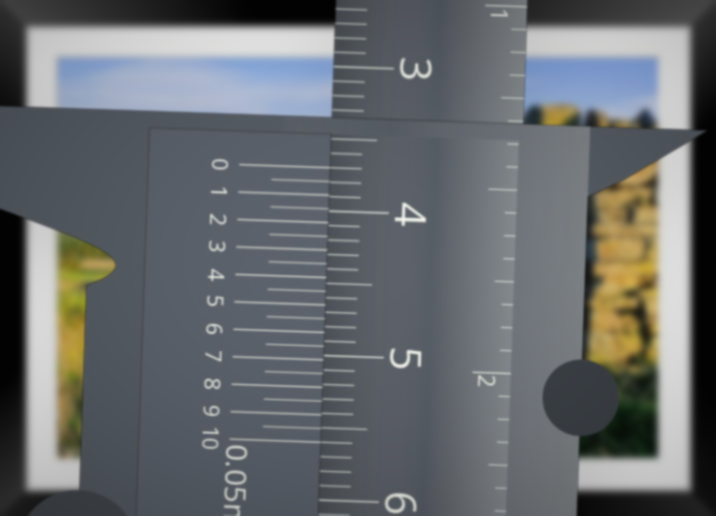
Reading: 37.0 mm
